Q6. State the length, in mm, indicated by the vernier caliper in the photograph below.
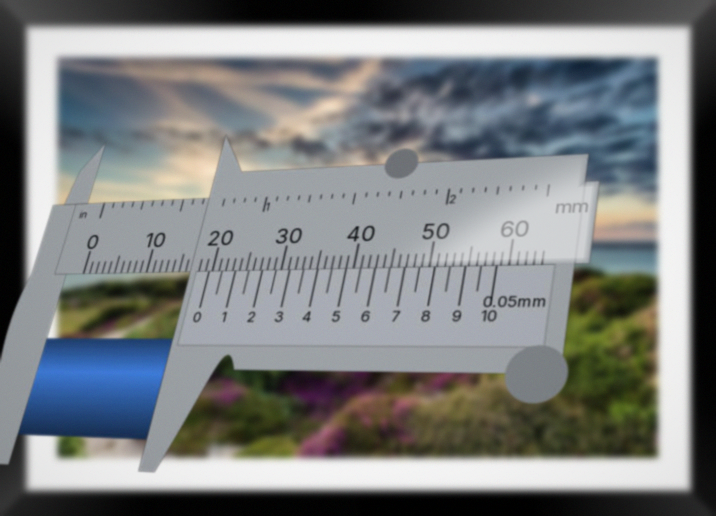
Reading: 19.5 mm
